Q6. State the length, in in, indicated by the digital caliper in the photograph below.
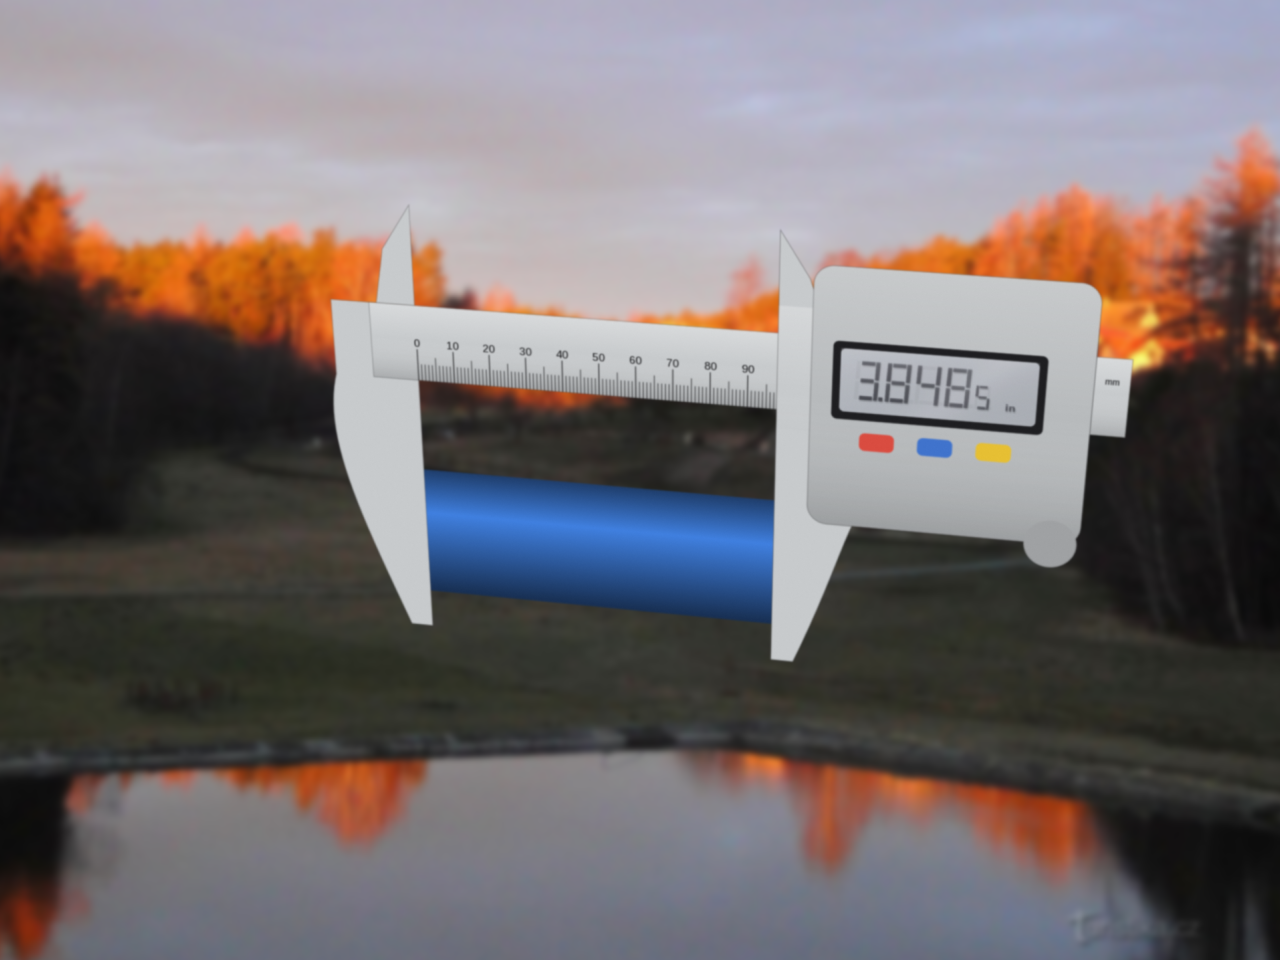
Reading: 3.8485 in
